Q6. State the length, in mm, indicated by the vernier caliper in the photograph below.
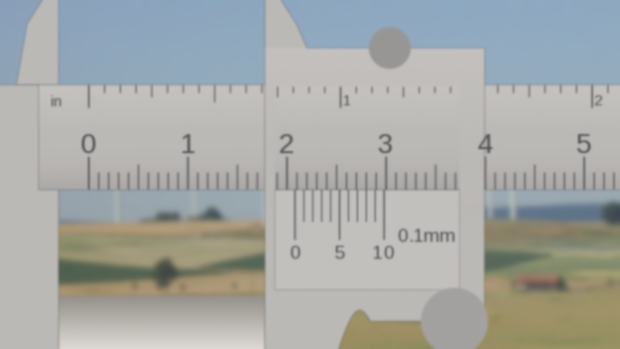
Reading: 20.8 mm
